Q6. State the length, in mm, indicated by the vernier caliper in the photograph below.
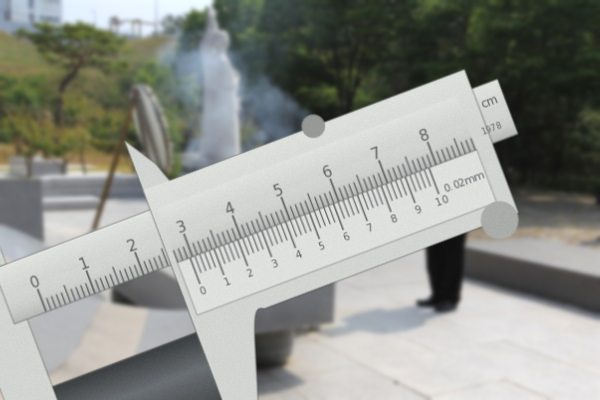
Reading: 29.5 mm
